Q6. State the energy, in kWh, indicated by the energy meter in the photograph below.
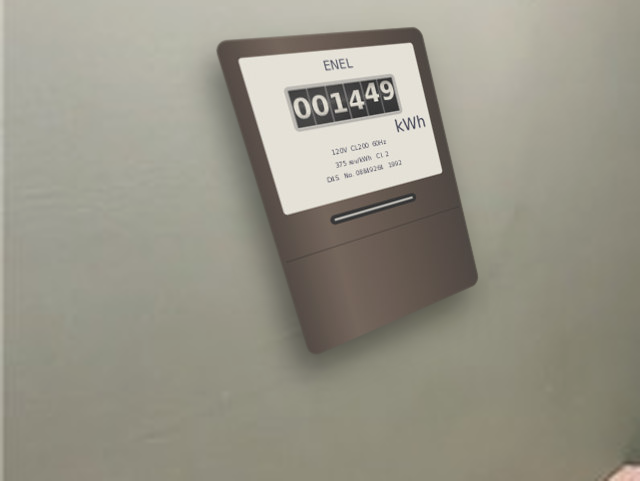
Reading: 1449 kWh
